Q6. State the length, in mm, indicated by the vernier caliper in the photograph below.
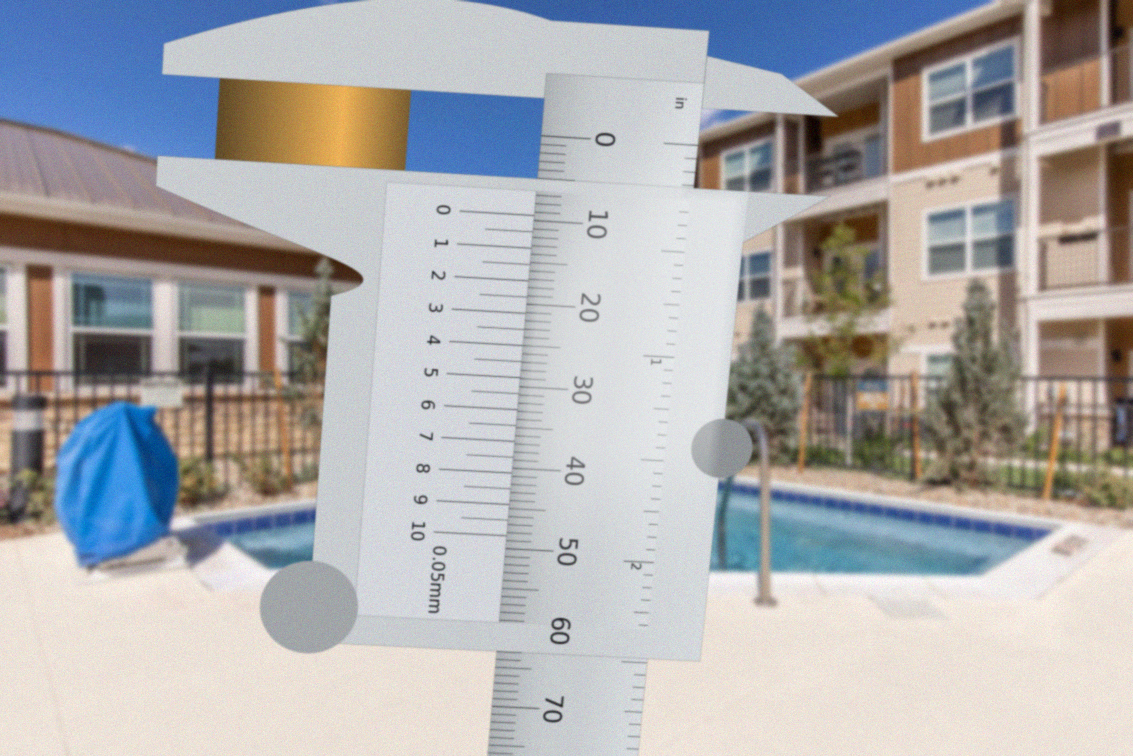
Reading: 9.4 mm
